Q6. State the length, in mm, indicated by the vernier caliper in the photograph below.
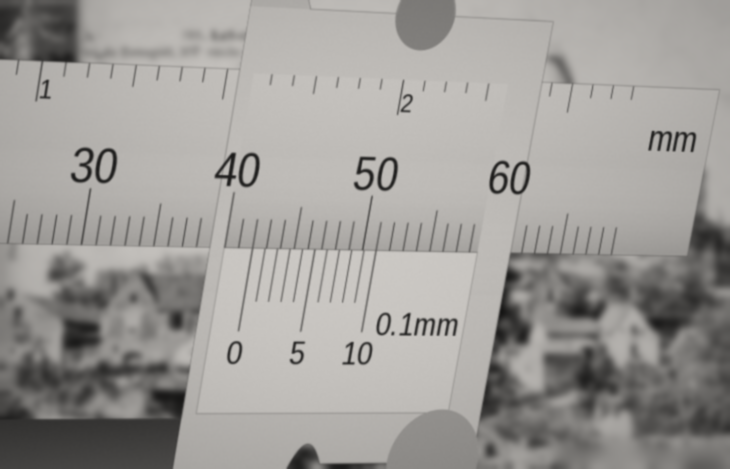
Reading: 42.0 mm
